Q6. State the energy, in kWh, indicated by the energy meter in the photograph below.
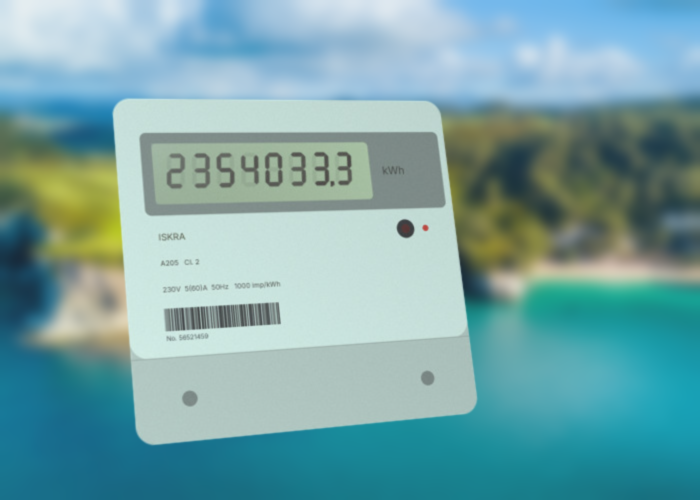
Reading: 2354033.3 kWh
